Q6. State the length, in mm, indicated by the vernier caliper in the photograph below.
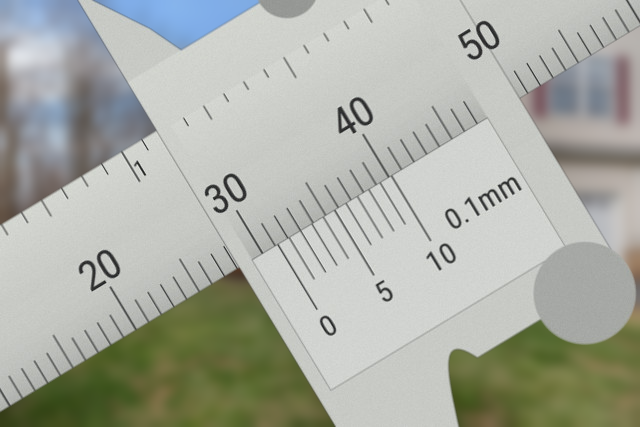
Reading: 31.2 mm
